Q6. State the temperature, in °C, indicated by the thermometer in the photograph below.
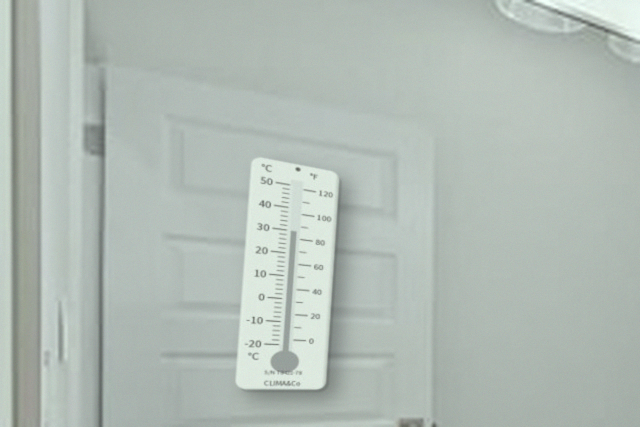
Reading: 30 °C
